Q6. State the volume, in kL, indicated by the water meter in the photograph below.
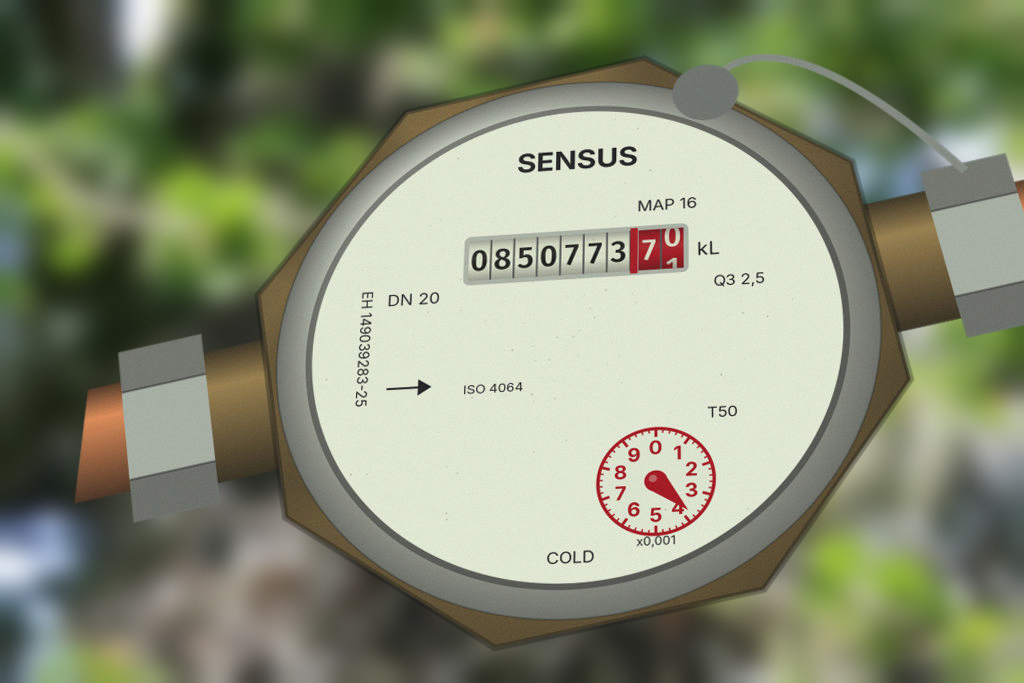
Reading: 850773.703 kL
